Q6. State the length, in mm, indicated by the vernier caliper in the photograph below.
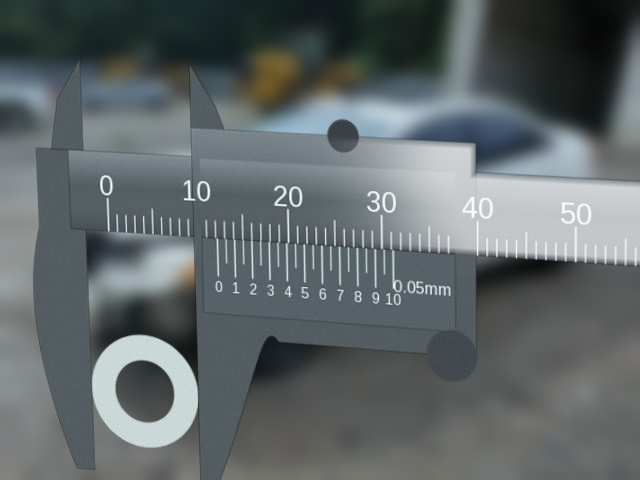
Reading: 12.2 mm
